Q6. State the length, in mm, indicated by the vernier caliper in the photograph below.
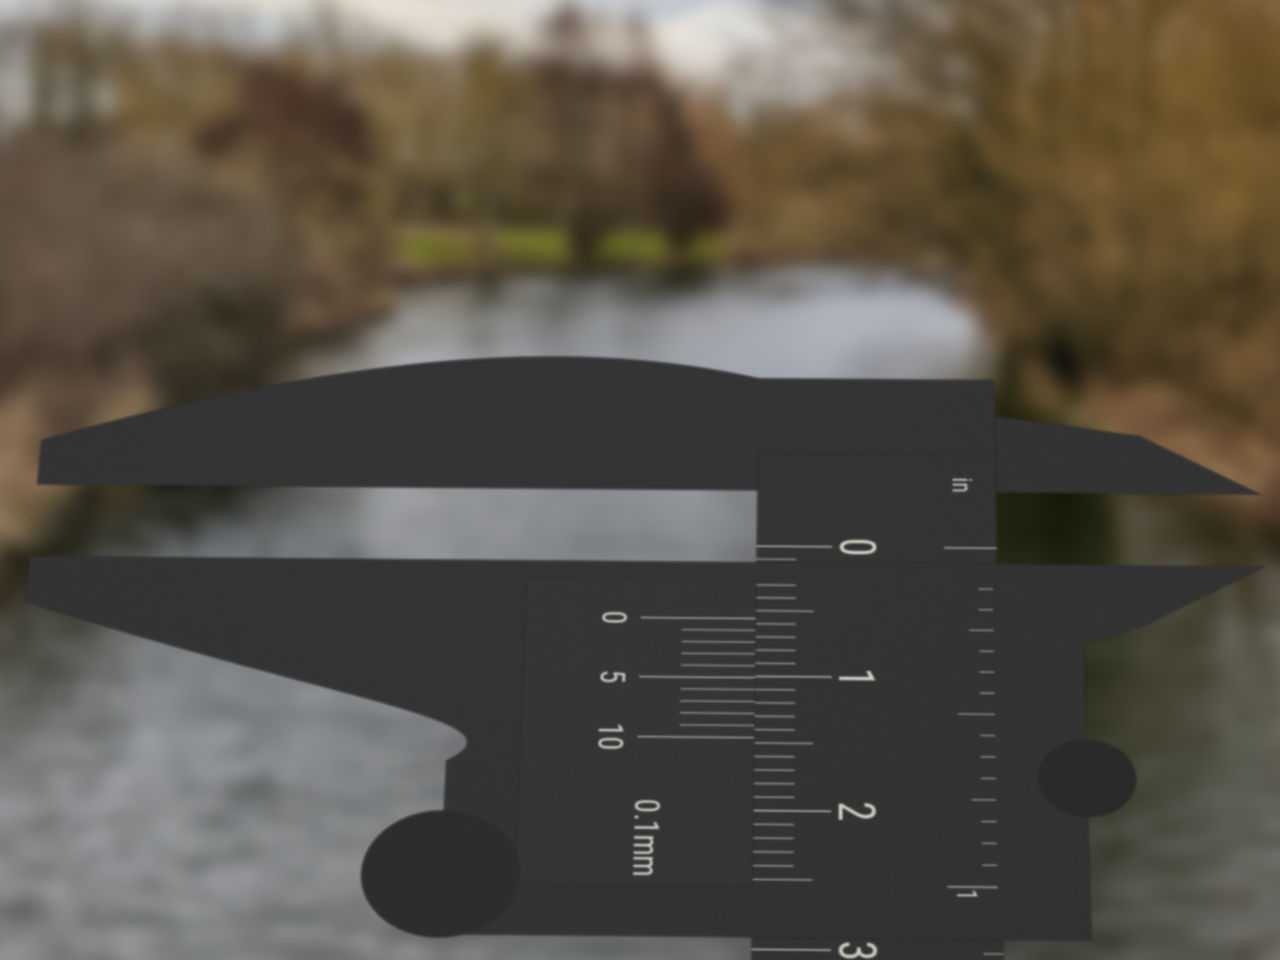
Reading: 5.6 mm
